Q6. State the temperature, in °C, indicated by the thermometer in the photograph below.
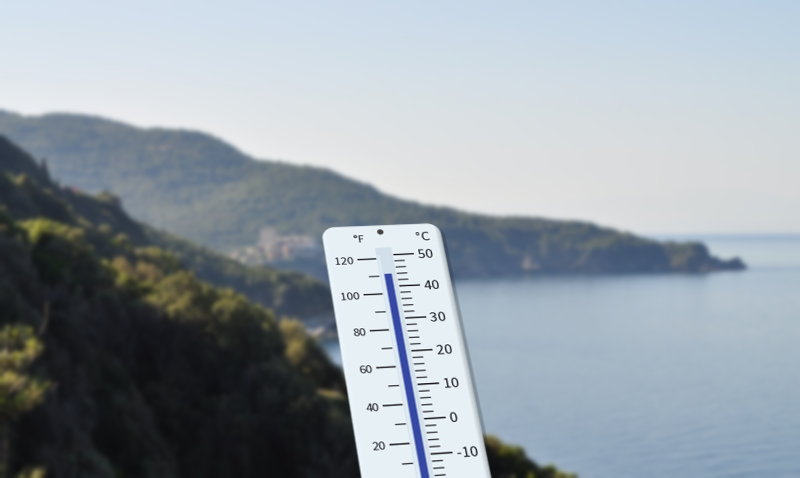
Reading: 44 °C
